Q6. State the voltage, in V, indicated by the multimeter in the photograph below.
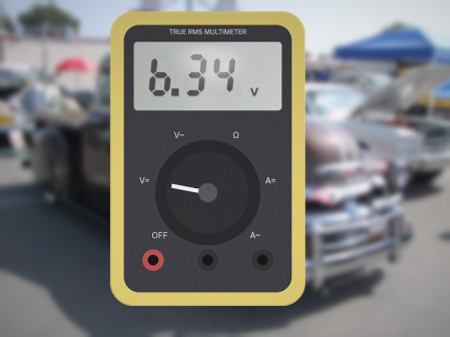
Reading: 6.34 V
